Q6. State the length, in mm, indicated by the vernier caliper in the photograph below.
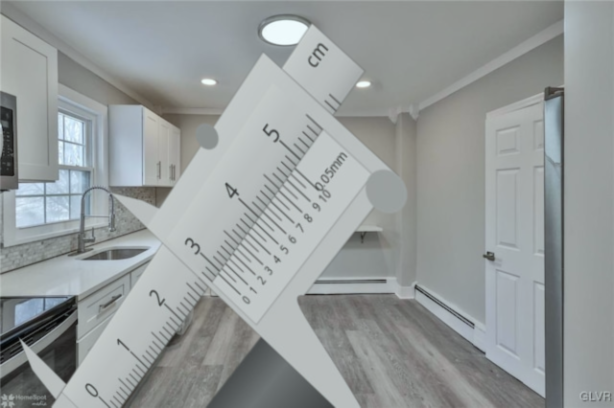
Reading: 29.6 mm
